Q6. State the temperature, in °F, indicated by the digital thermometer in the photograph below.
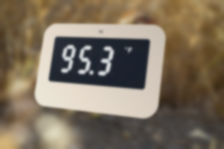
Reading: 95.3 °F
